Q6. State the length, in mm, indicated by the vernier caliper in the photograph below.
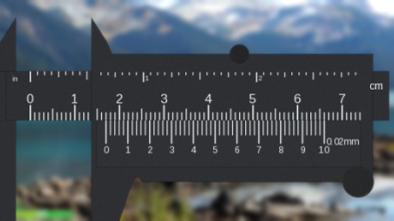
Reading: 17.0 mm
